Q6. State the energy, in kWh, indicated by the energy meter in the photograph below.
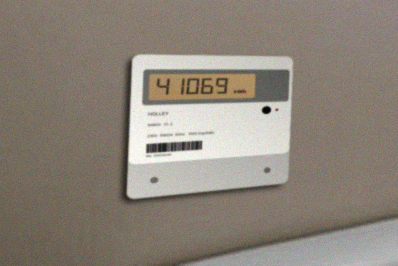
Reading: 41069 kWh
